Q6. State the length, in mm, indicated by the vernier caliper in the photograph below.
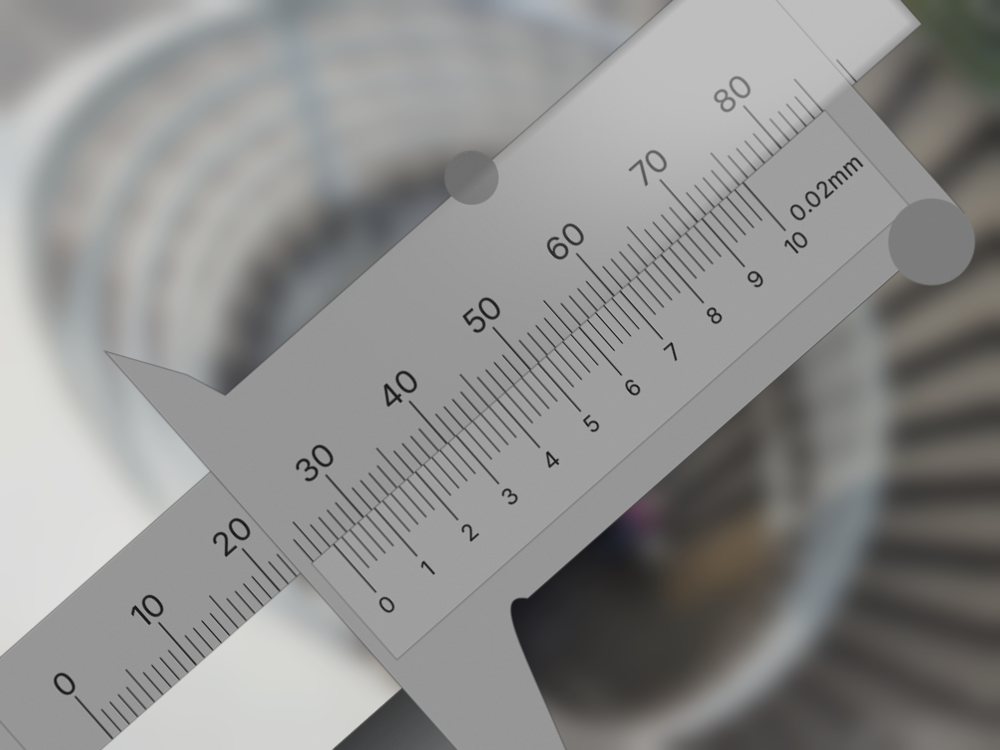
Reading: 26.4 mm
